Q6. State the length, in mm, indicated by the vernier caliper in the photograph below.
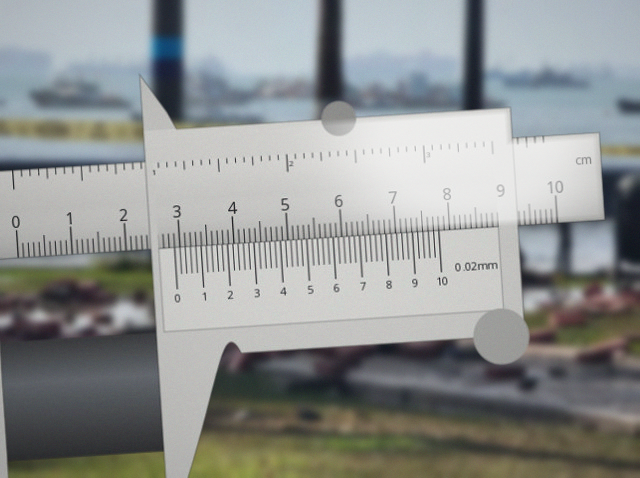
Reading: 29.0 mm
